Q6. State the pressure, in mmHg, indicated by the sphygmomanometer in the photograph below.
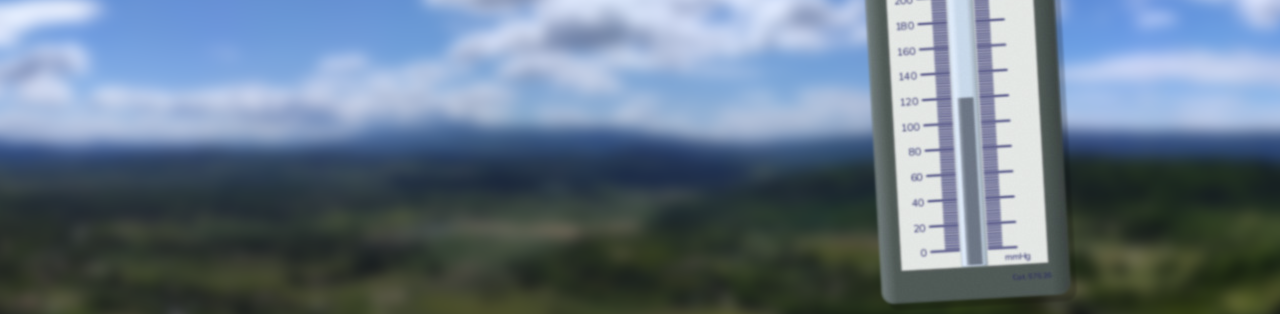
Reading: 120 mmHg
